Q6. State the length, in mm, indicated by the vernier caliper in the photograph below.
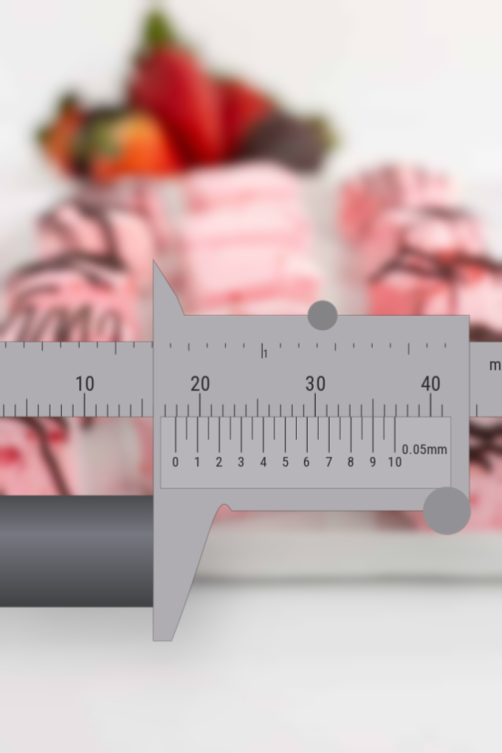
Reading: 17.9 mm
